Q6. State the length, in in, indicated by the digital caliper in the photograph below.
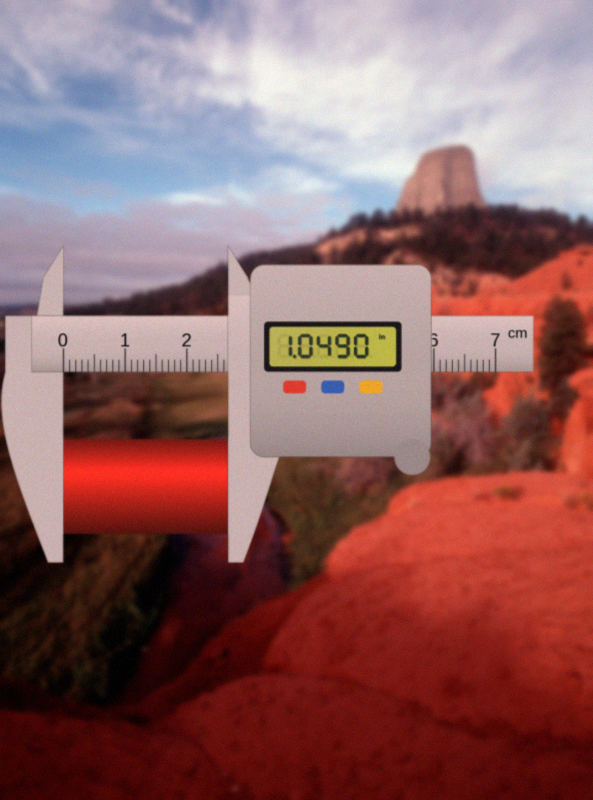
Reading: 1.0490 in
